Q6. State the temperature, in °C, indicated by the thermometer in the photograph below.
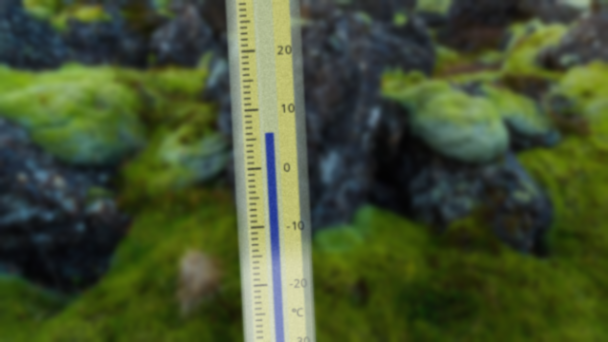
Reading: 6 °C
